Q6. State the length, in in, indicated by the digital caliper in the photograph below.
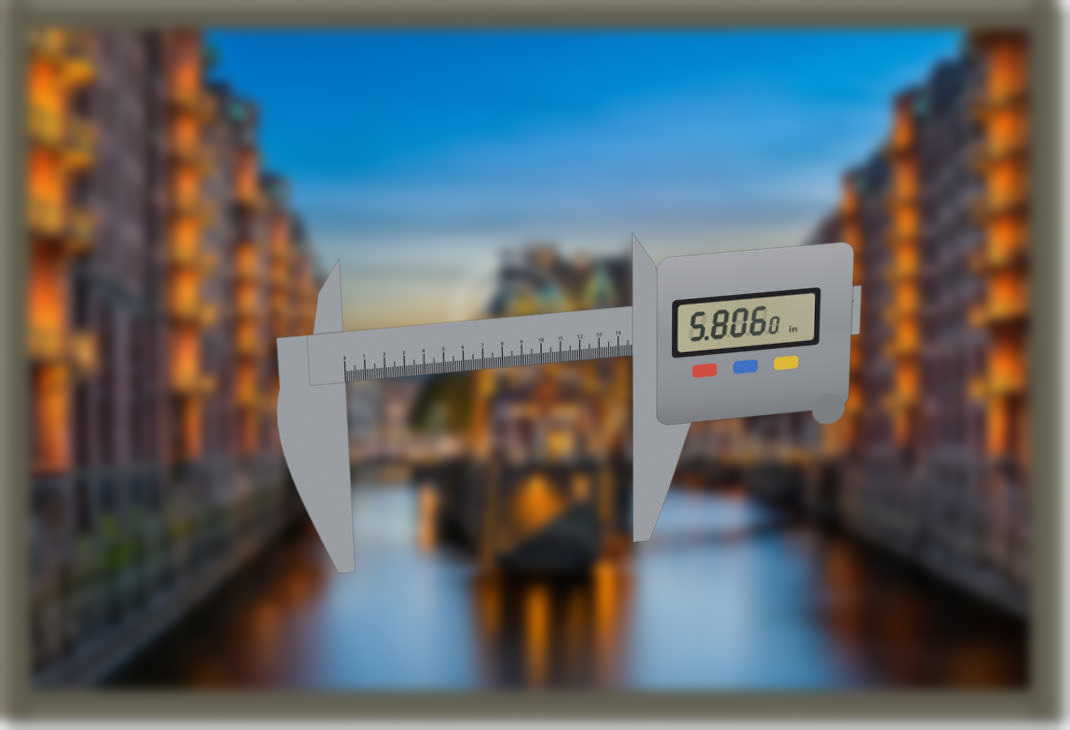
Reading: 5.8060 in
